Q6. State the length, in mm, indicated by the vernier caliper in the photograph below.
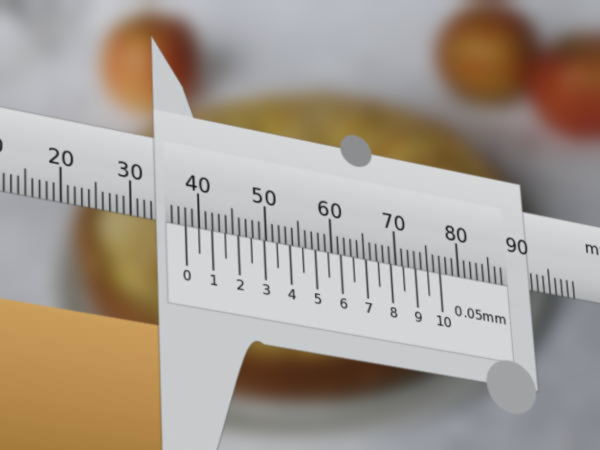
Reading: 38.0 mm
